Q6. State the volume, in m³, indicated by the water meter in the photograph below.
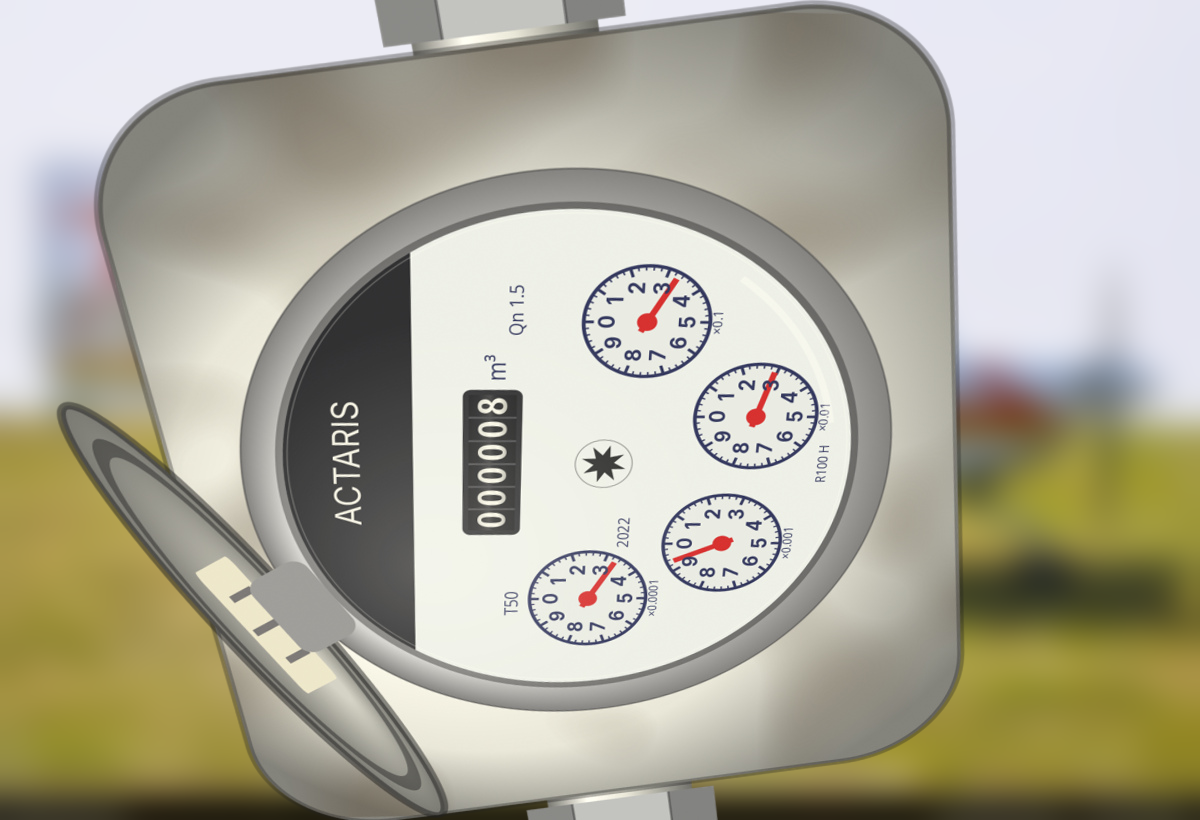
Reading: 8.3293 m³
